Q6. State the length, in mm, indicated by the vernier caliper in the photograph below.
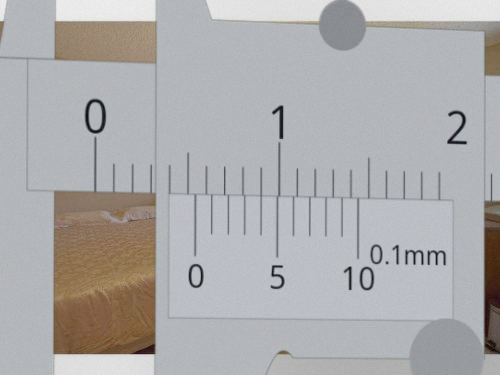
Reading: 5.4 mm
